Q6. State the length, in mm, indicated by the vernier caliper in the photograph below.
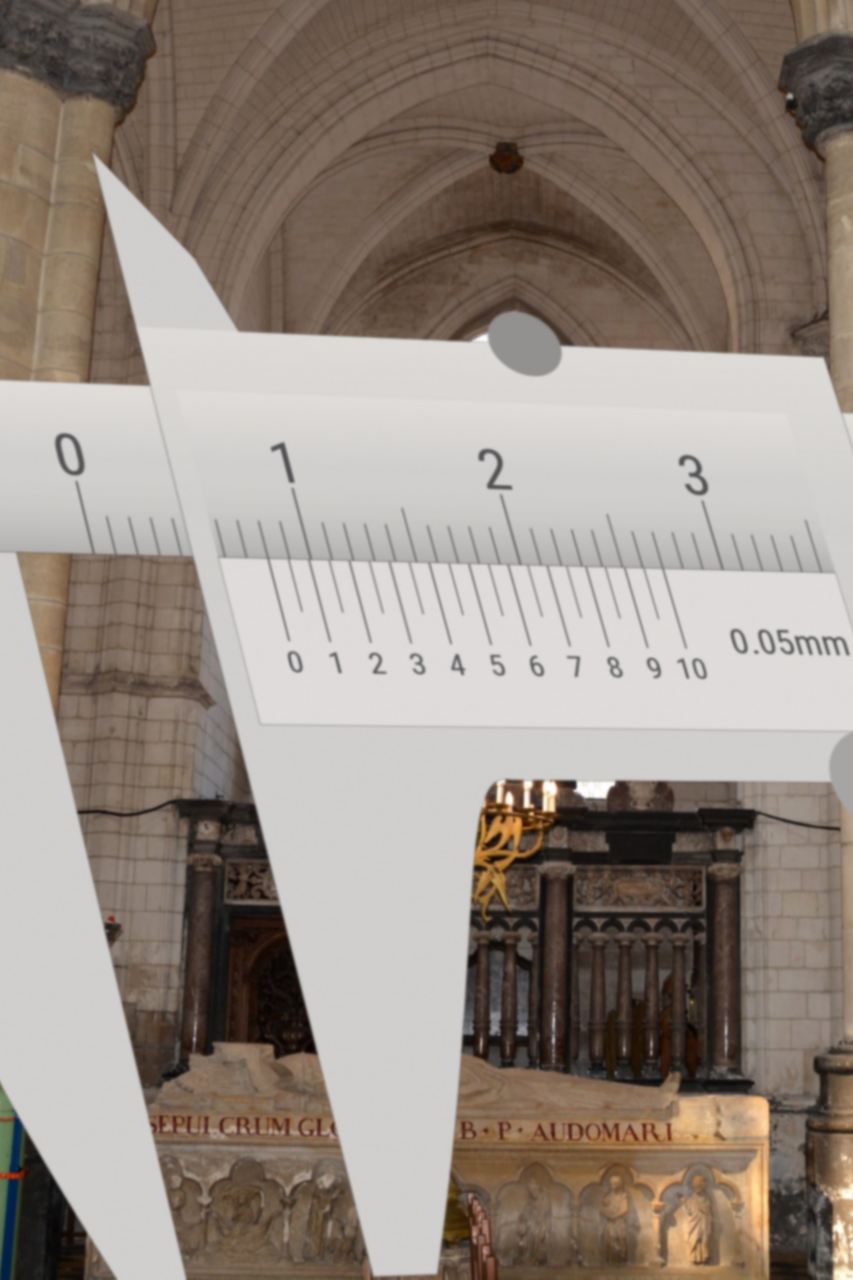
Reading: 8.0 mm
